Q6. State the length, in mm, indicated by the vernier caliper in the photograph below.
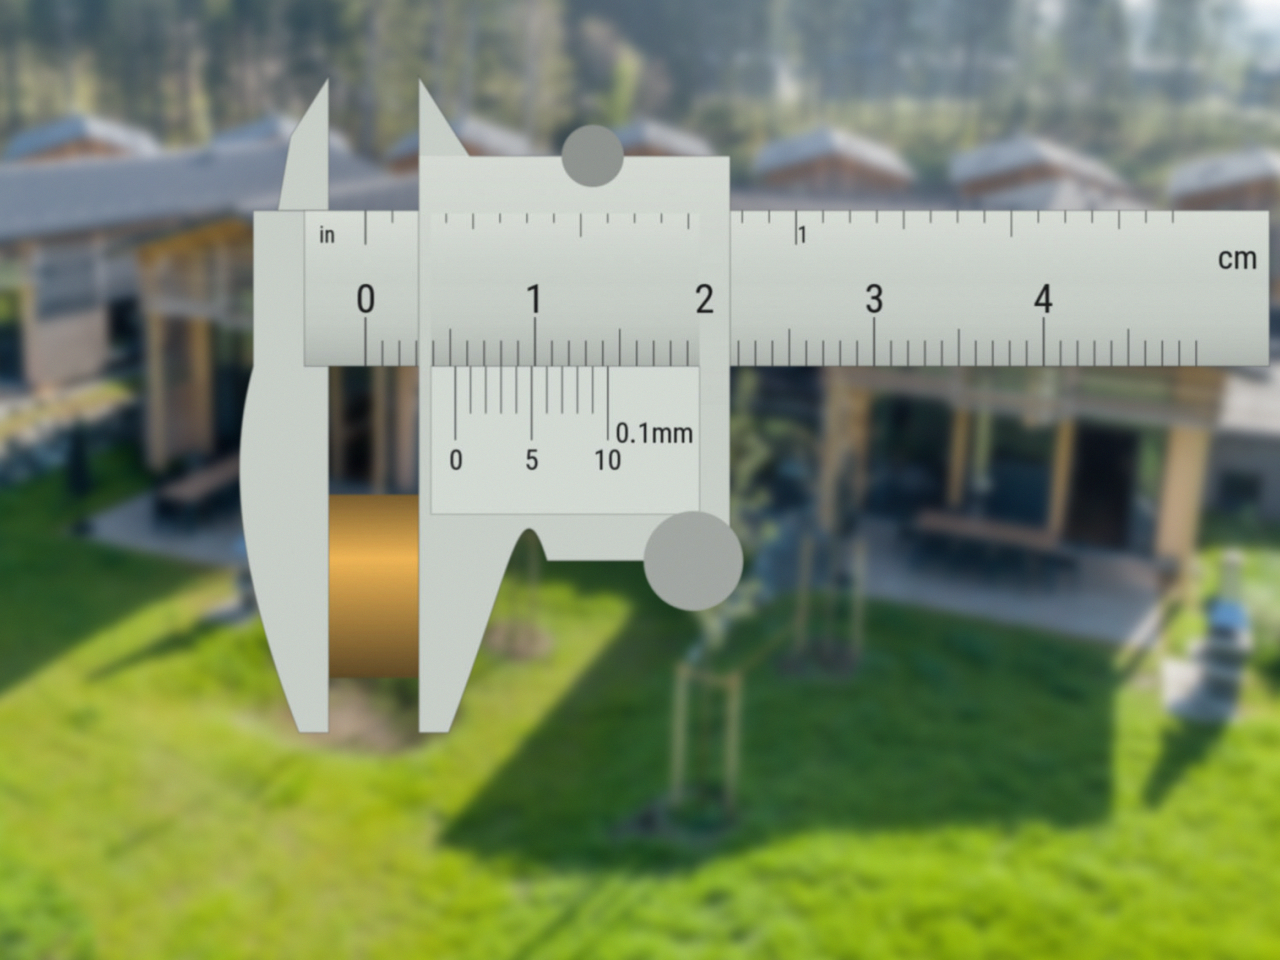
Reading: 5.3 mm
